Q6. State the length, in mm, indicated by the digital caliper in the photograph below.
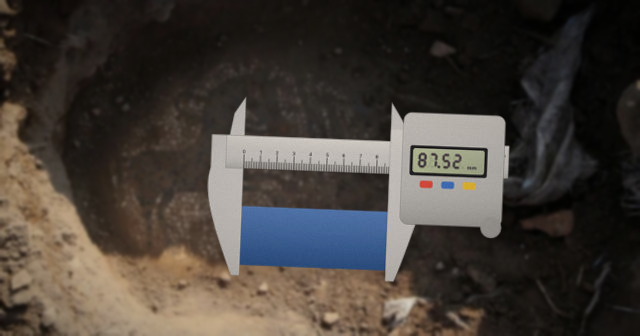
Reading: 87.52 mm
